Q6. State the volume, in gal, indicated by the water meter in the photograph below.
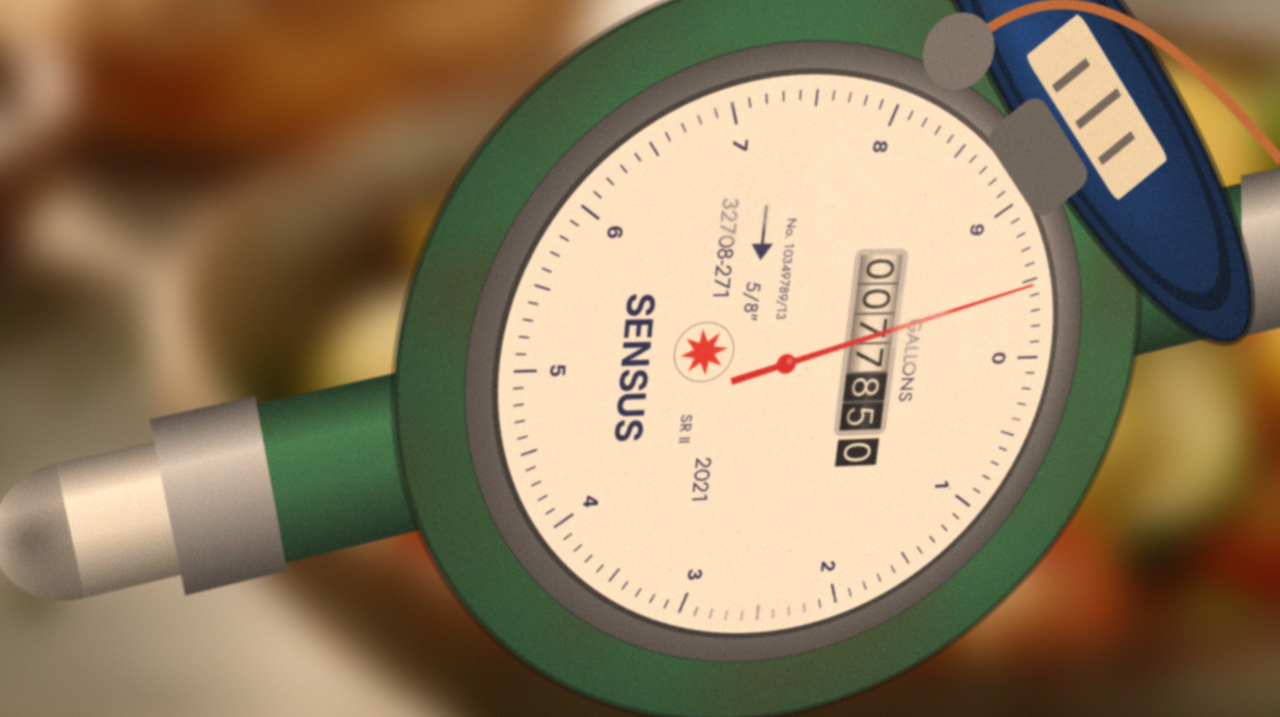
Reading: 77849.5 gal
